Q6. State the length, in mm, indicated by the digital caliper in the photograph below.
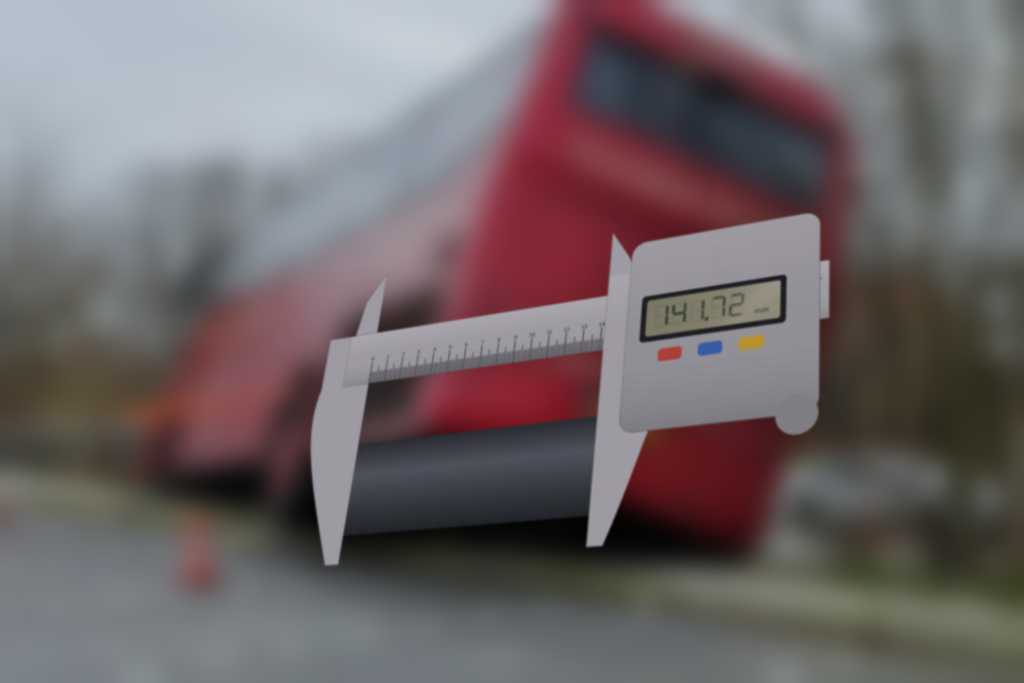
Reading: 141.72 mm
